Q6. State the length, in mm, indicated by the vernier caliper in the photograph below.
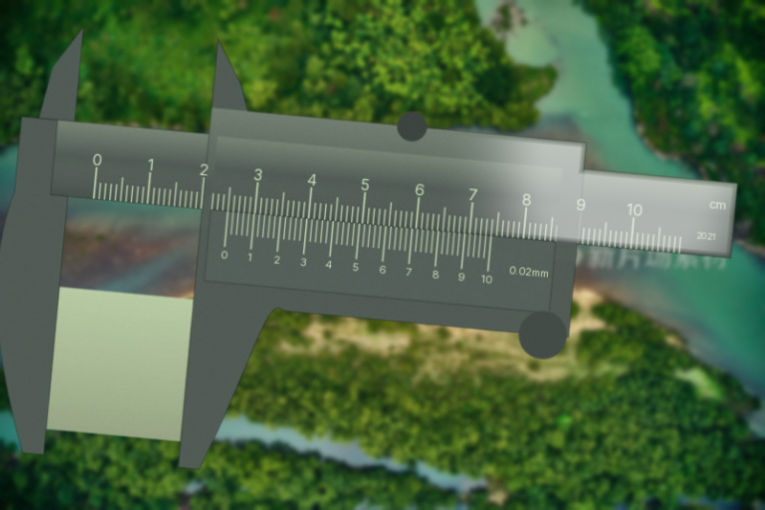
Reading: 25.0 mm
